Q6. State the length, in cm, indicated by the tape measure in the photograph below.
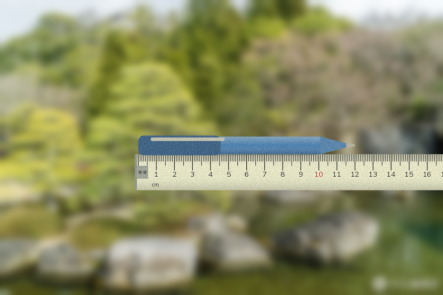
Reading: 12 cm
